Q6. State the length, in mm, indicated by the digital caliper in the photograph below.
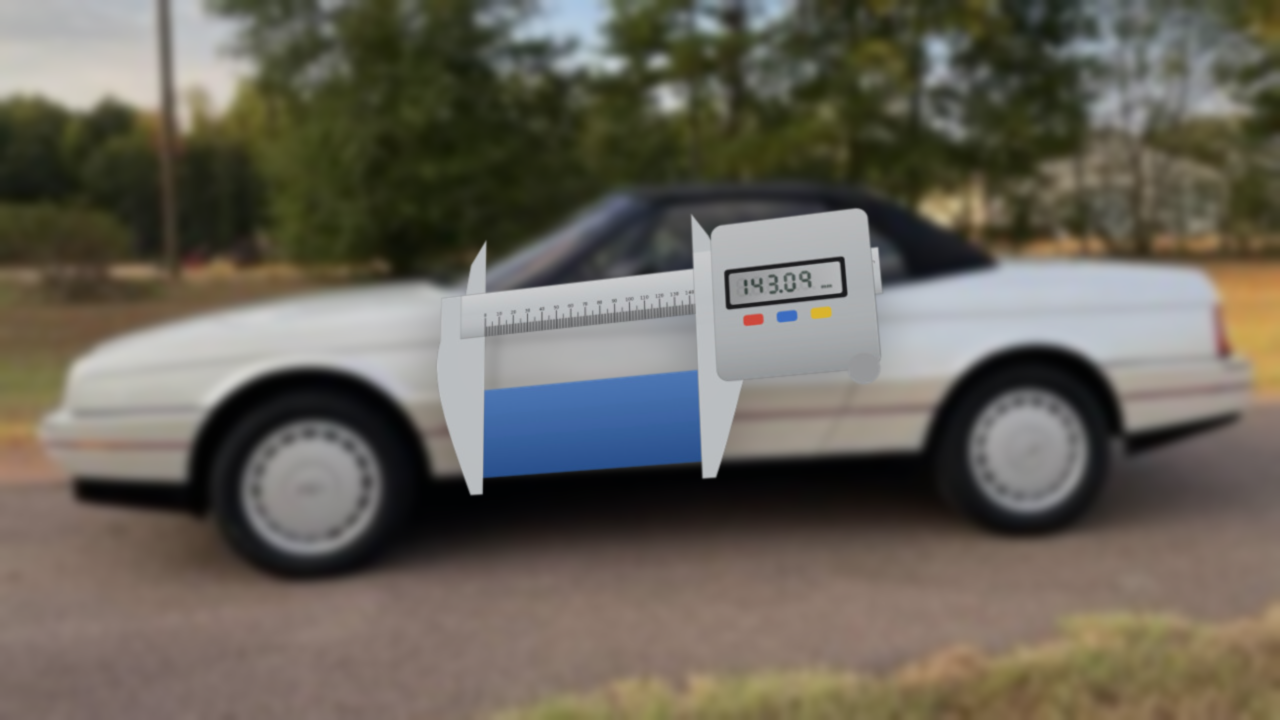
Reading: 143.09 mm
